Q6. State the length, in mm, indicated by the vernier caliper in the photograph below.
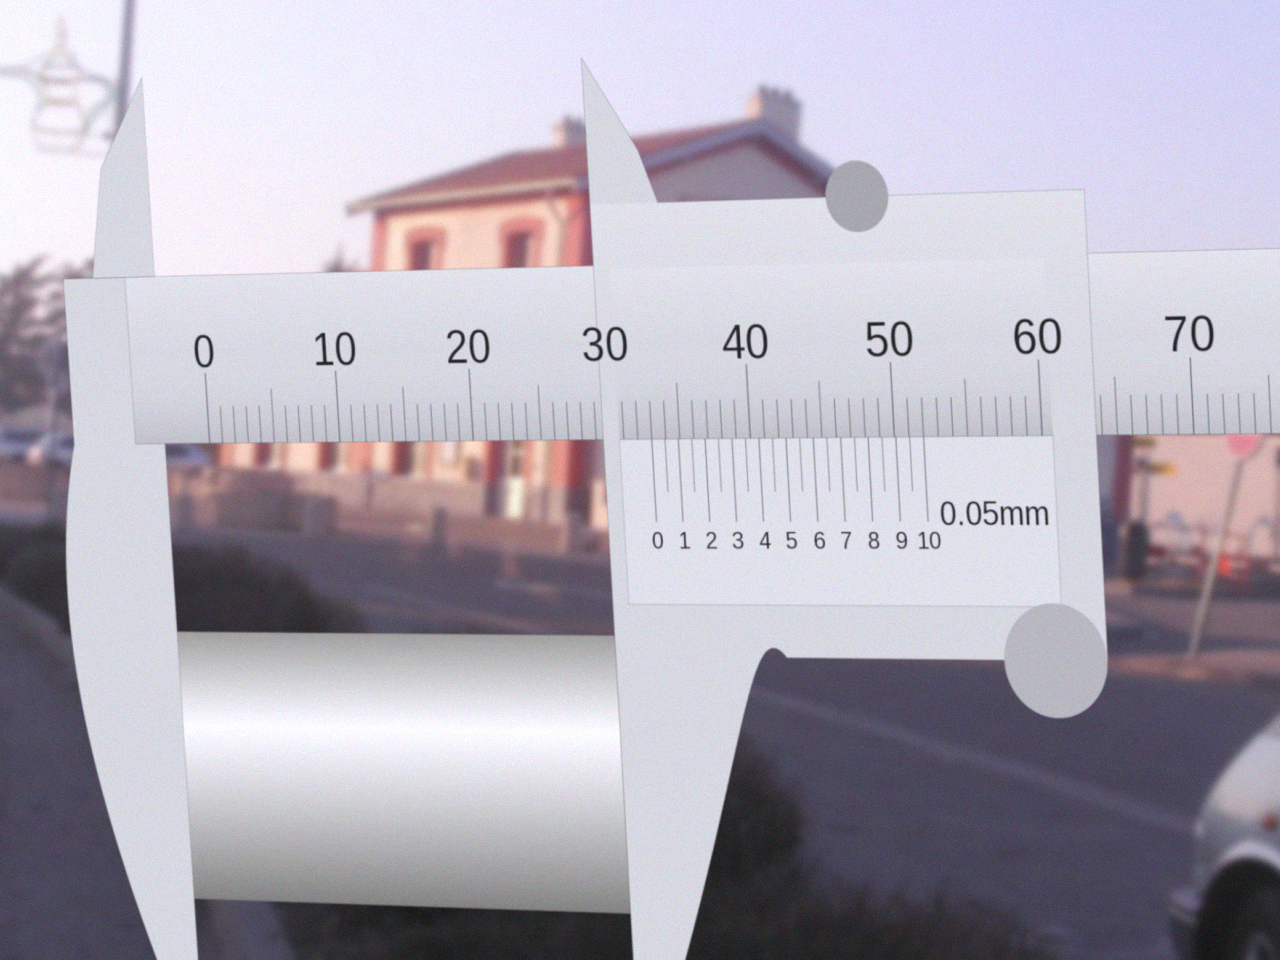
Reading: 33.0 mm
